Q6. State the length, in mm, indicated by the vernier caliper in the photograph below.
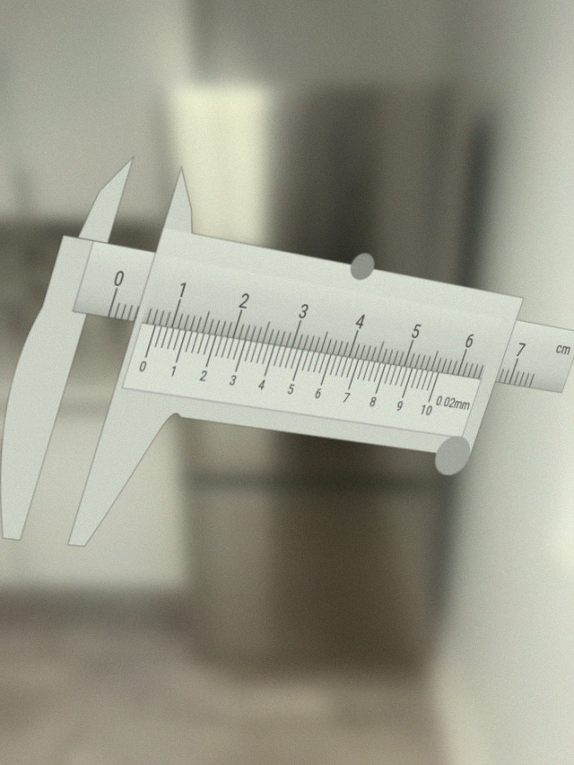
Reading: 7.4 mm
